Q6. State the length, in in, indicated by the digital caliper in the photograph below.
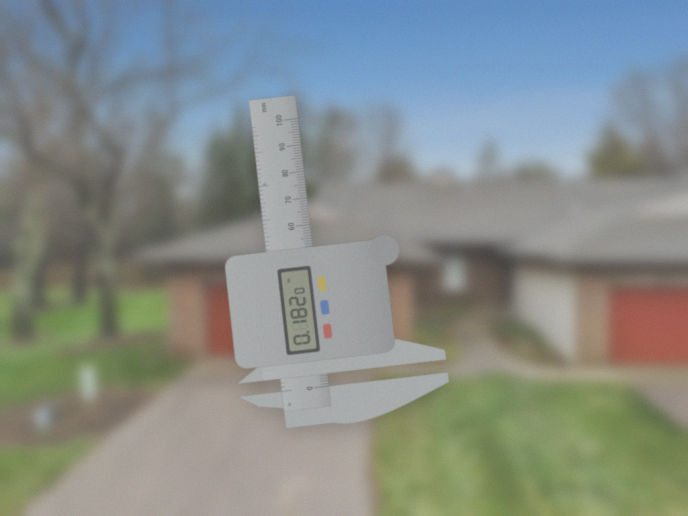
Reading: 0.1820 in
